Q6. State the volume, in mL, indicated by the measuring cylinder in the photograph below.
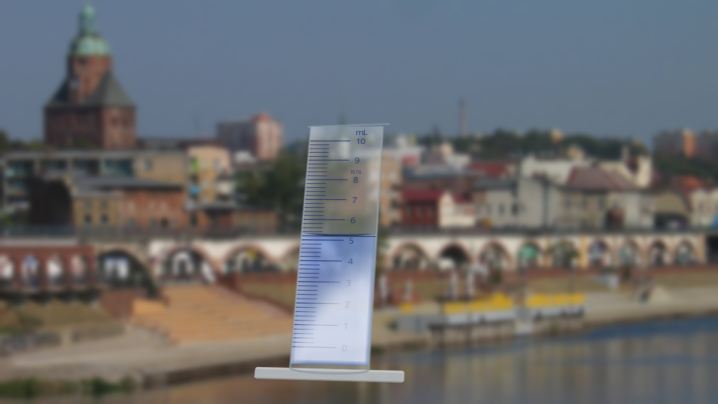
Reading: 5.2 mL
